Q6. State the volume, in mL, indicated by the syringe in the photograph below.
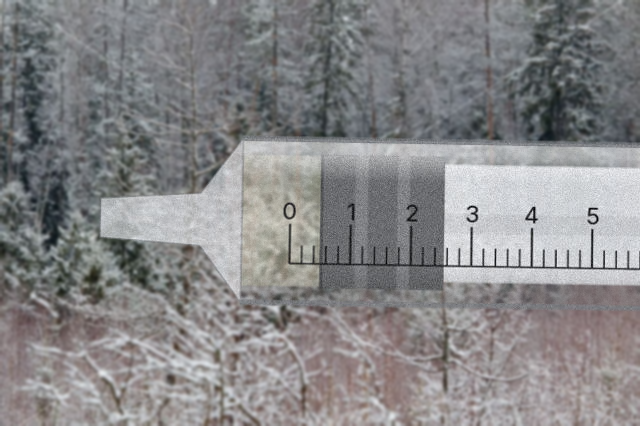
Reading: 0.5 mL
